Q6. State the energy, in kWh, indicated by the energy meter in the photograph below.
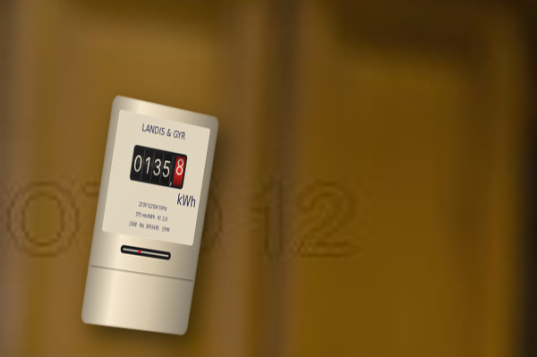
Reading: 135.8 kWh
